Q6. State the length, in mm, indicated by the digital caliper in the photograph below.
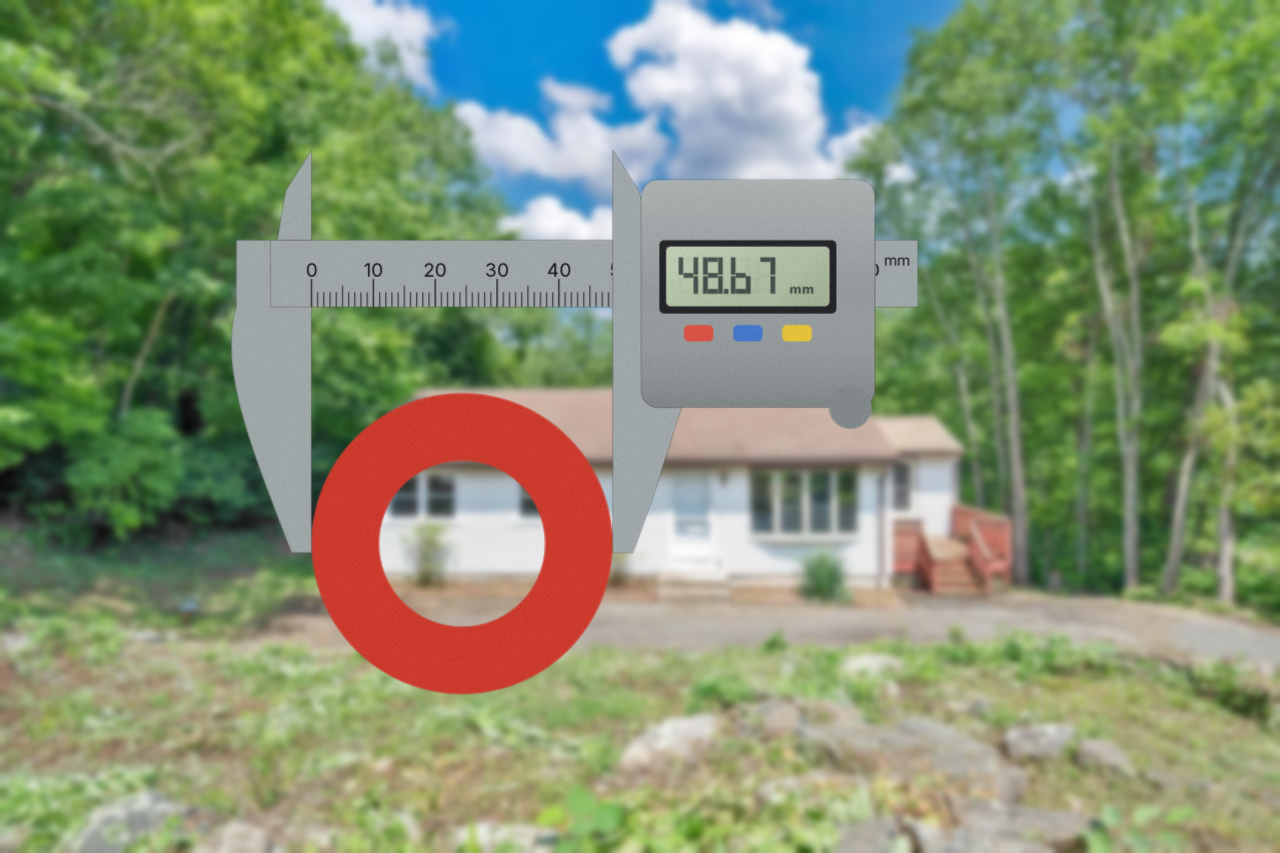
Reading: 48.67 mm
